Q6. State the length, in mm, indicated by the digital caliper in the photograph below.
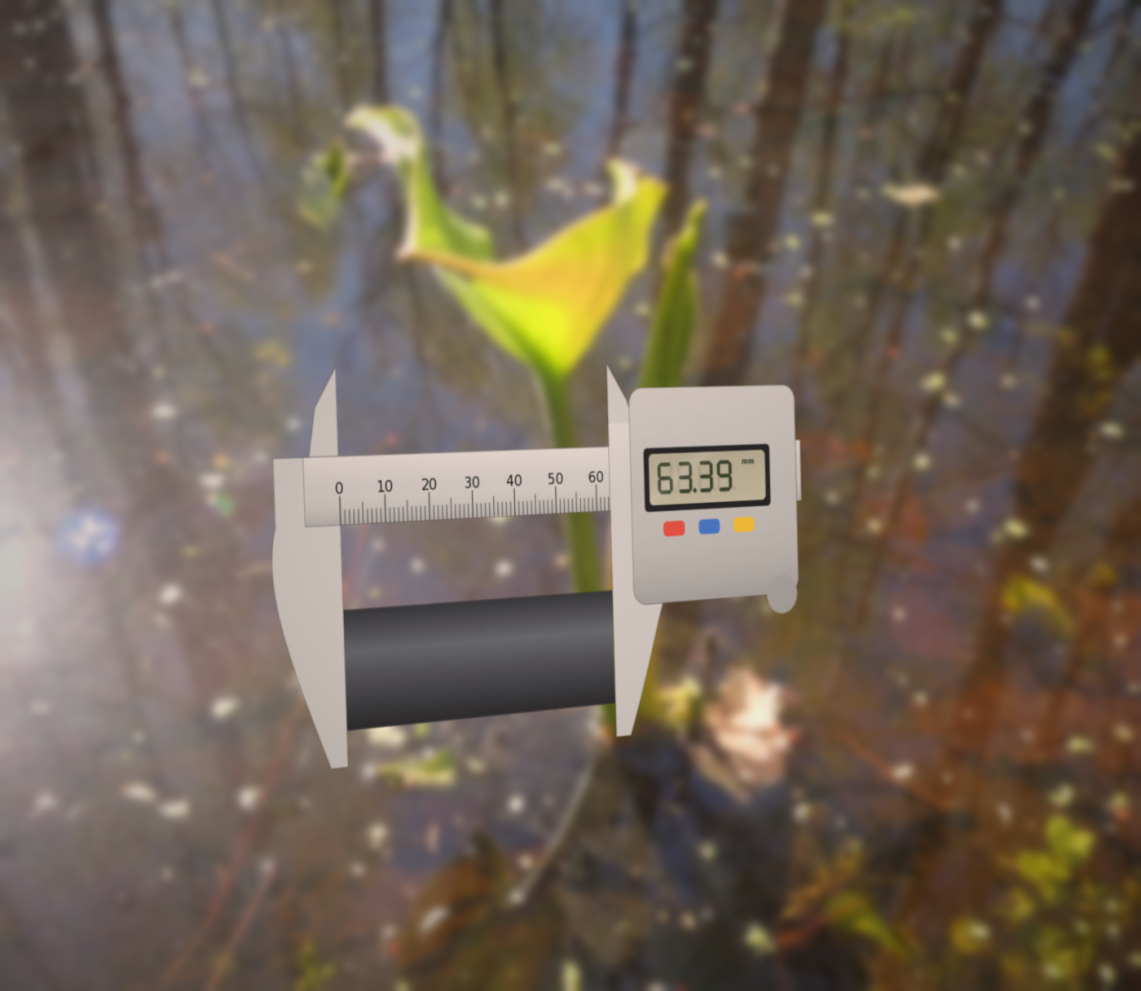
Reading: 63.39 mm
